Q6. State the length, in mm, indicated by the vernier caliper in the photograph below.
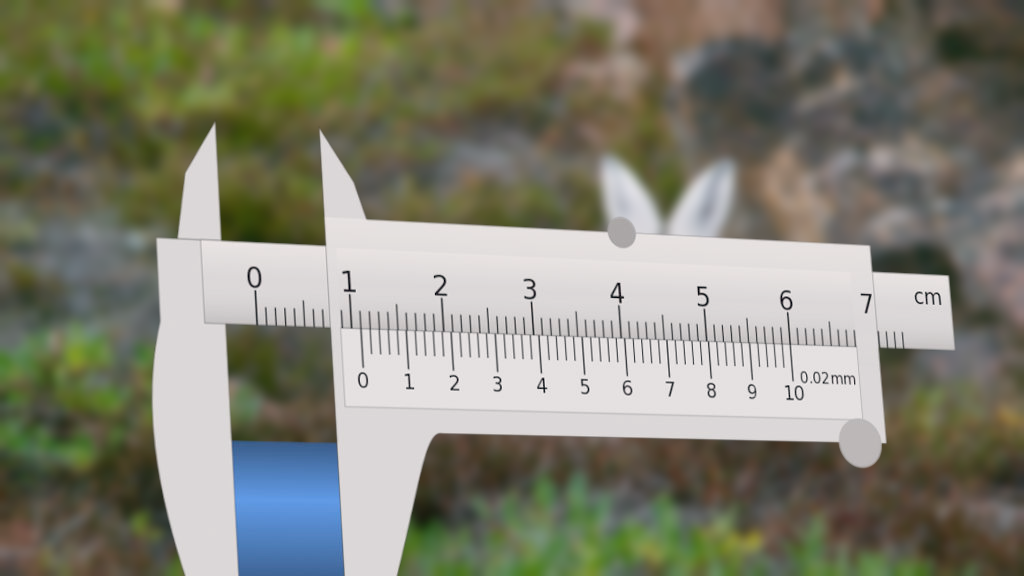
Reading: 11.0 mm
